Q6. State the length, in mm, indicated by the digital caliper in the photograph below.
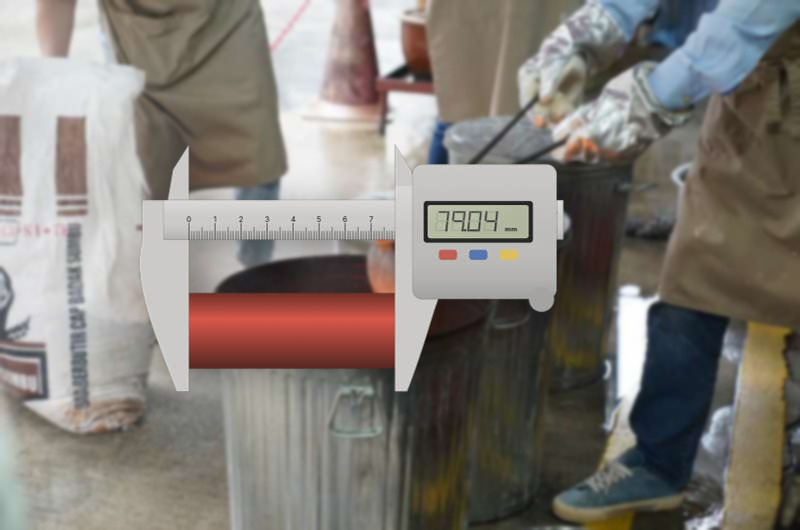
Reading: 79.04 mm
